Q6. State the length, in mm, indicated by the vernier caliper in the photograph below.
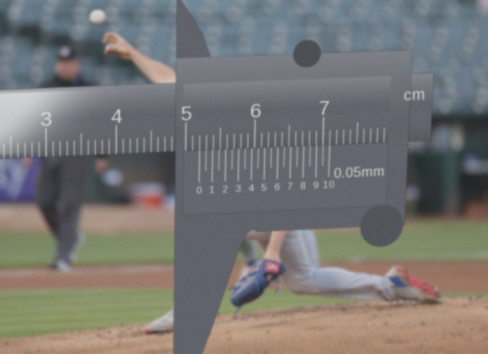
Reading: 52.0 mm
